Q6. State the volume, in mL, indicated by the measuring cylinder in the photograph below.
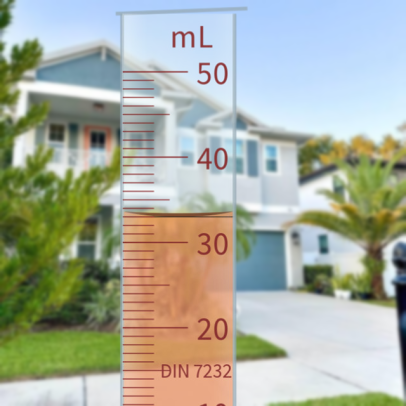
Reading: 33 mL
